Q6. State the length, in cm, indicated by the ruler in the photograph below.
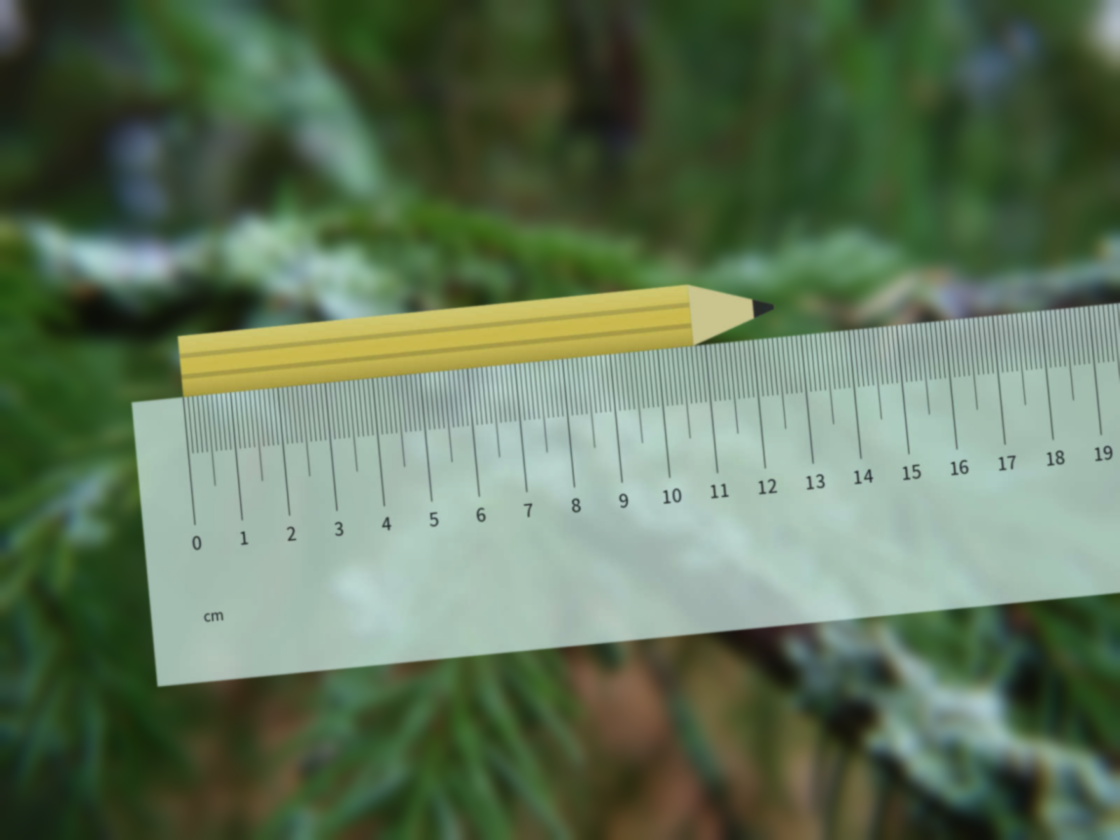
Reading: 12.5 cm
